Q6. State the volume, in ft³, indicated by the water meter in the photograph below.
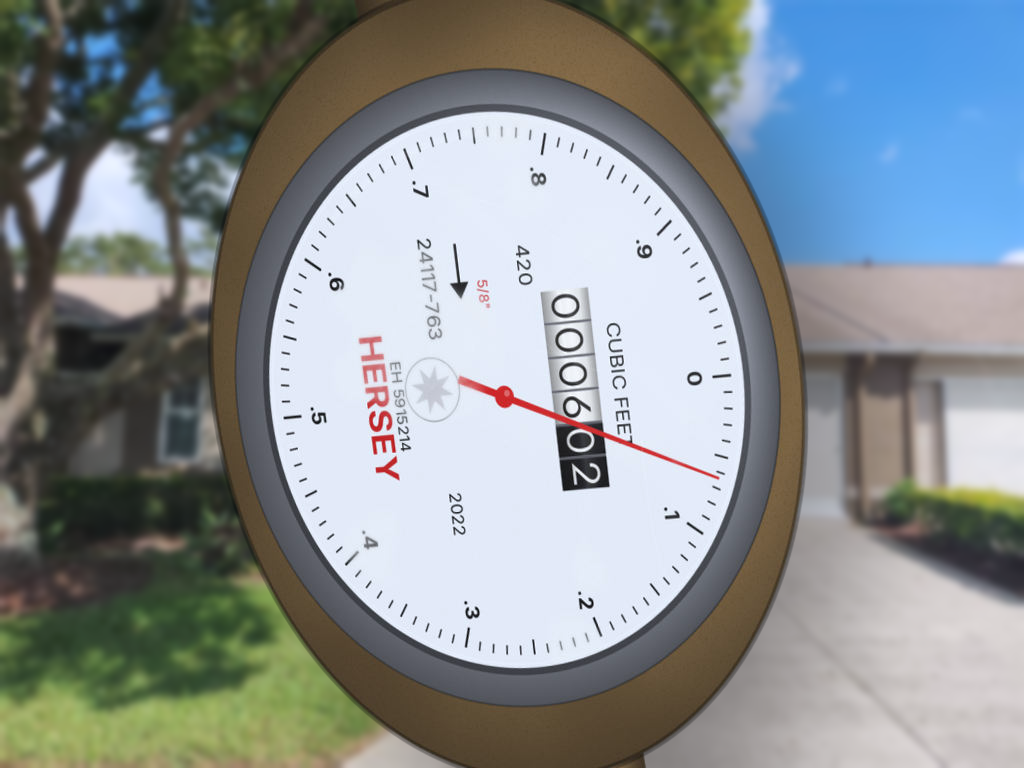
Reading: 602.06 ft³
